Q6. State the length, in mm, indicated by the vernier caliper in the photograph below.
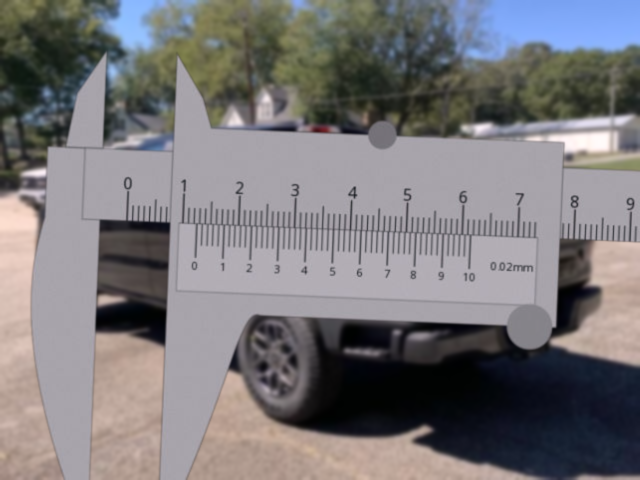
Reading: 12.5 mm
